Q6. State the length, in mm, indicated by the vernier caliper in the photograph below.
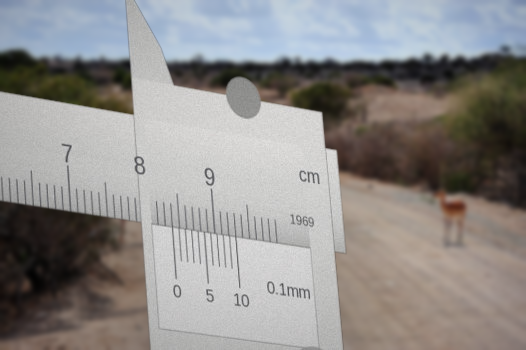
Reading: 84.0 mm
